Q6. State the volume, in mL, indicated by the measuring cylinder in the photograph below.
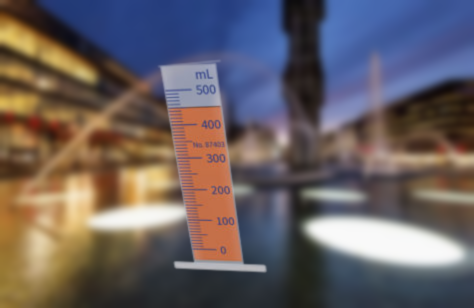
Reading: 450 mL
